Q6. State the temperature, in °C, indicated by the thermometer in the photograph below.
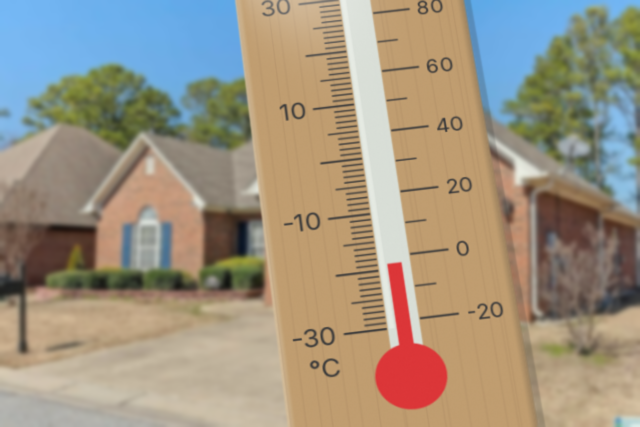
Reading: -19 °C
